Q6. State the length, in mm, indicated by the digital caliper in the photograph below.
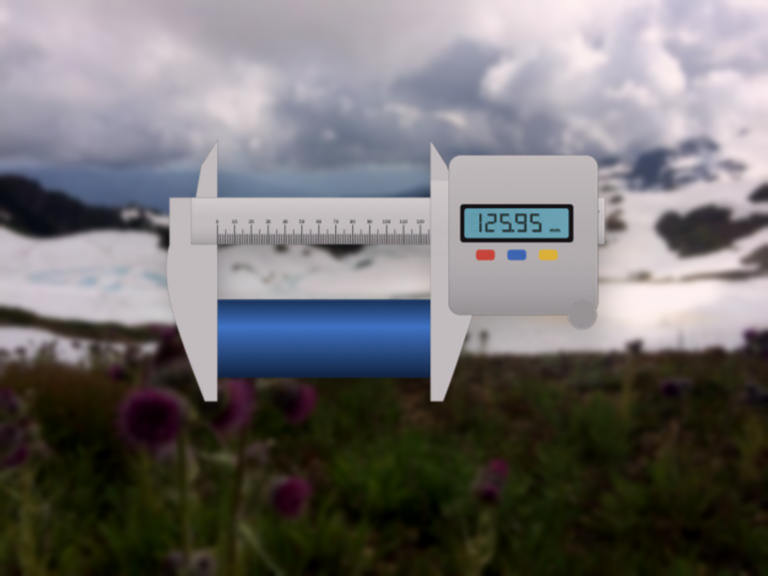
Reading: 125.95 mm
